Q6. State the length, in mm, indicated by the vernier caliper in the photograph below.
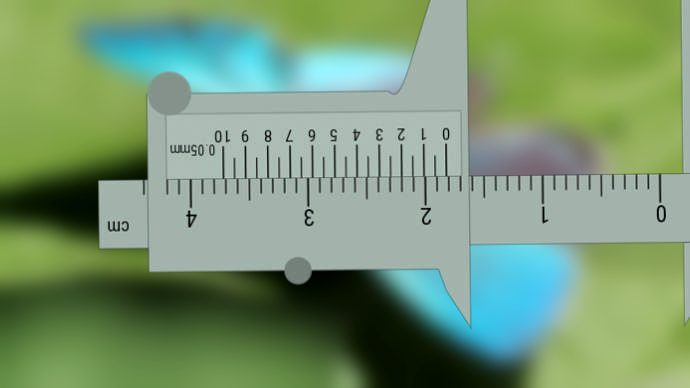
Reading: 18.2 mm
